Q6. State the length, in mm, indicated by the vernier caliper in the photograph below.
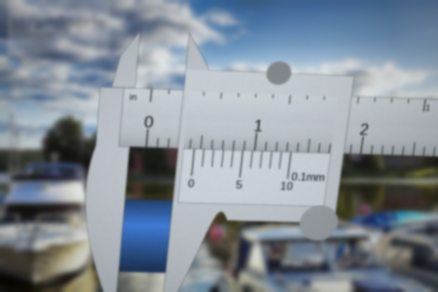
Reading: 4.4 mm
